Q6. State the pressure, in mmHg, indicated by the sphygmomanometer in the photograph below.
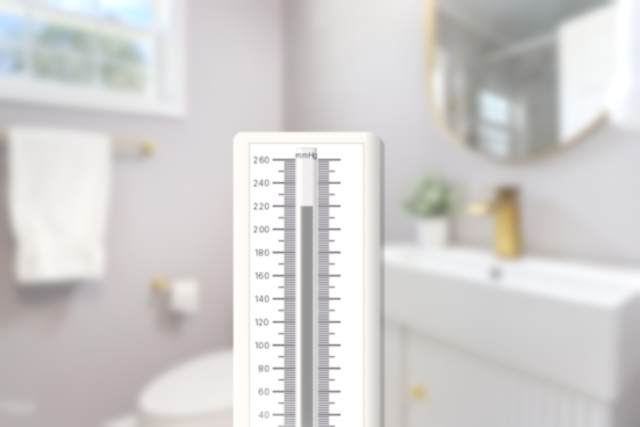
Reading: 220 mmHg
